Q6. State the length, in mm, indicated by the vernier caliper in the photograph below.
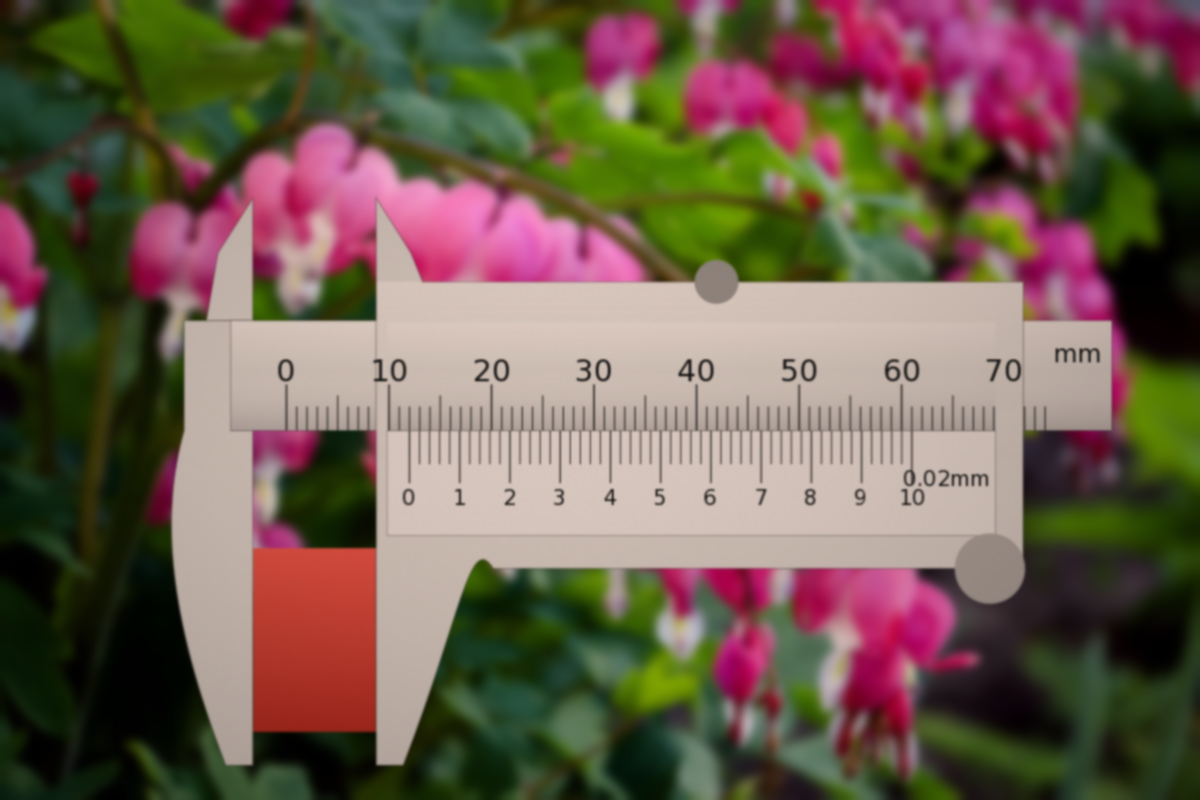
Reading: 12.0 mm
